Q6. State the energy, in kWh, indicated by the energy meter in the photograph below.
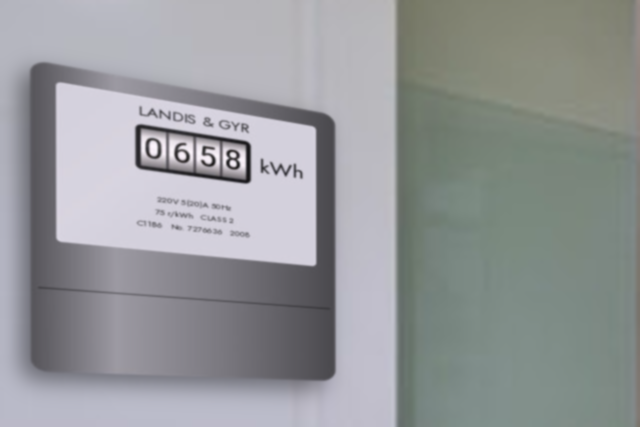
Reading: 658 kWh
